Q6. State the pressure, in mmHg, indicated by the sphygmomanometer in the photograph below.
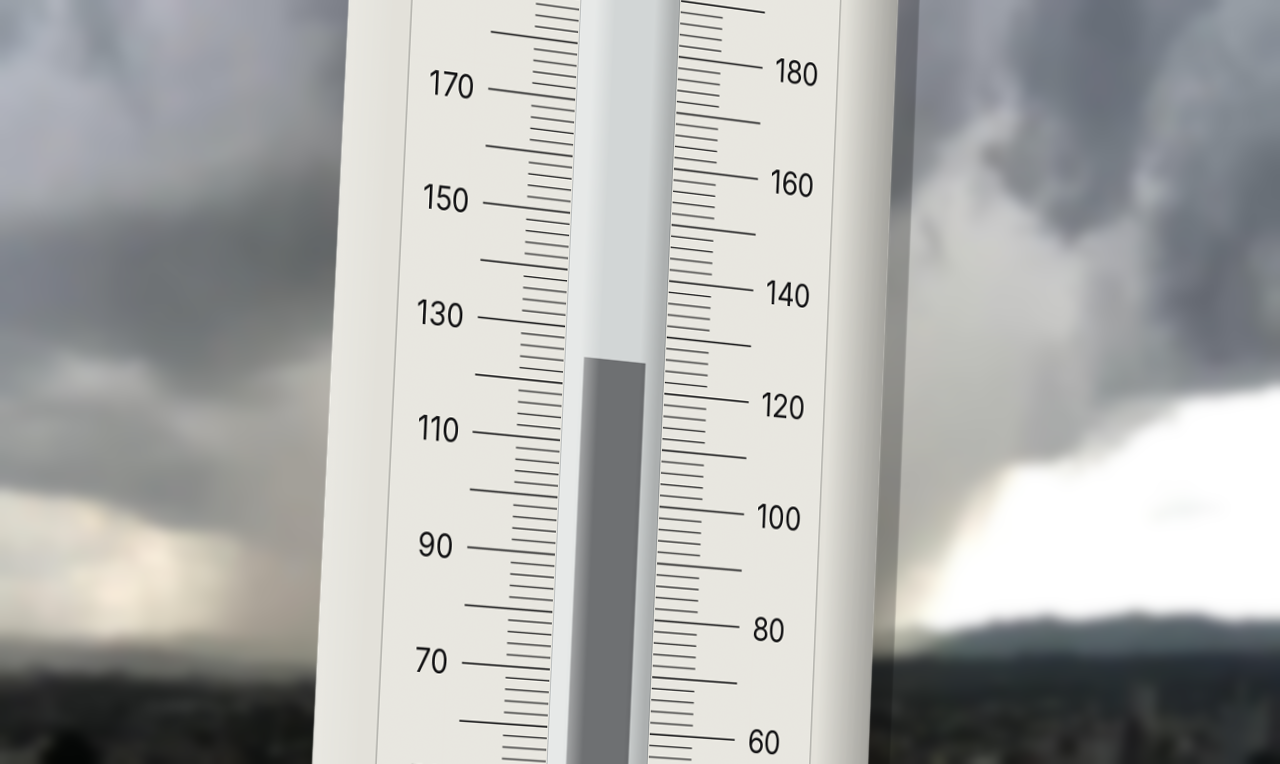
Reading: 125 mmHg
